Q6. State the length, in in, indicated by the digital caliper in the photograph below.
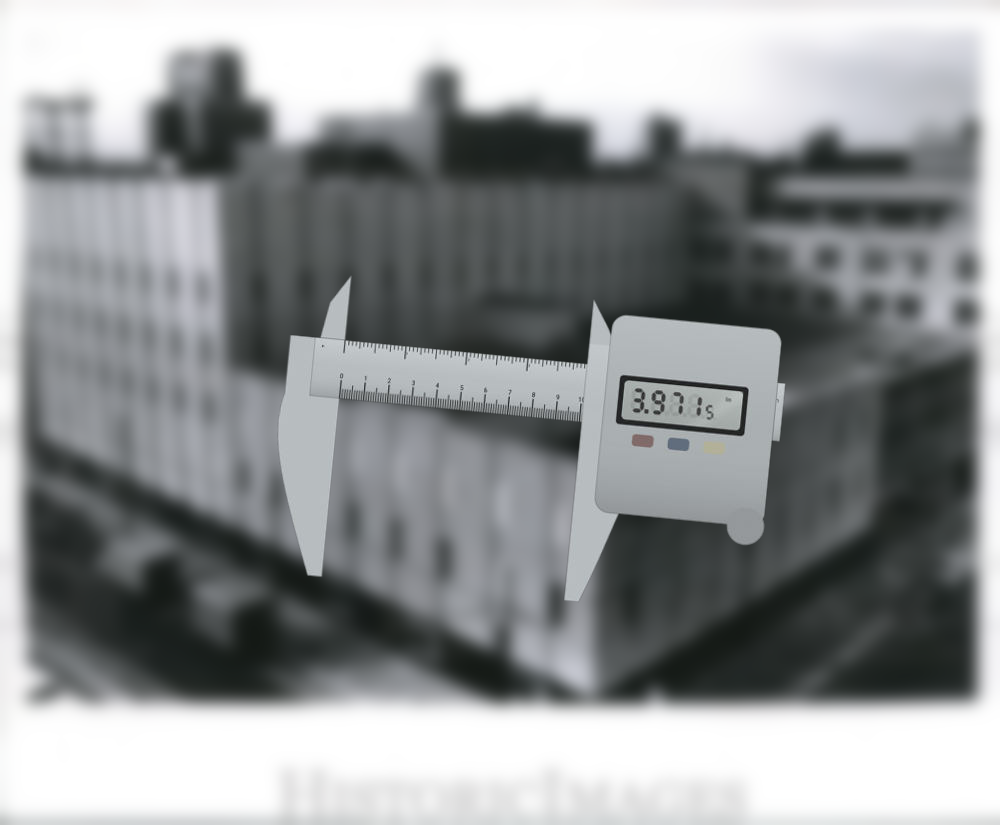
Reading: 3.9715 in
